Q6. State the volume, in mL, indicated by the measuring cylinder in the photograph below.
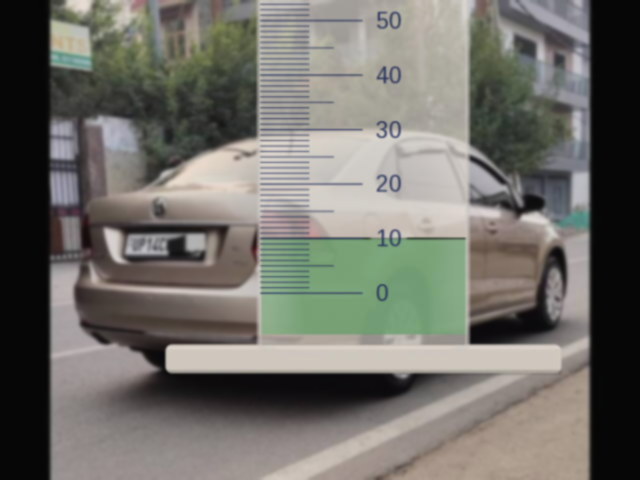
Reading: 10 mL
